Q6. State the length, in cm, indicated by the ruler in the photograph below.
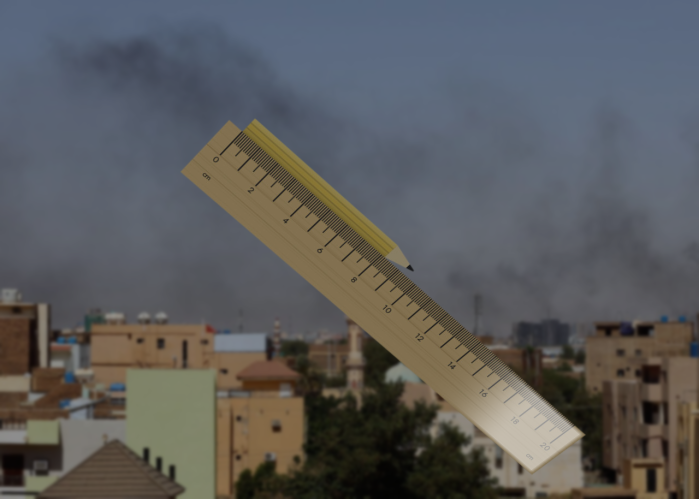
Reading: 9.5 cm
